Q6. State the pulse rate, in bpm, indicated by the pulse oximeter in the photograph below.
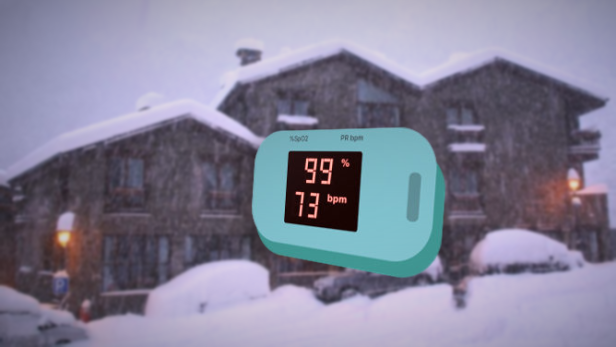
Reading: 73 bpm
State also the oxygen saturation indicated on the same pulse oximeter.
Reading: 99 %
